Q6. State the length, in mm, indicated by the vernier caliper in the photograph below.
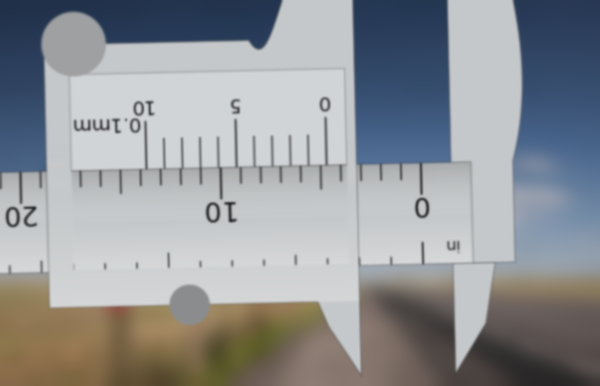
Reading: 4.7 mm
